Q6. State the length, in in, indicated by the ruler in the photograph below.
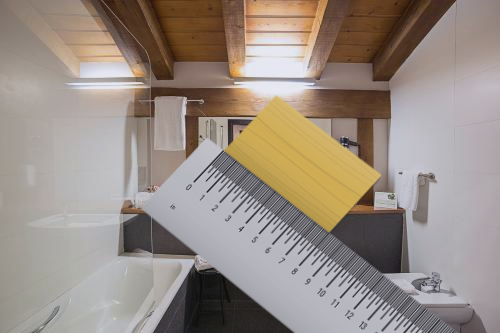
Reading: 8 in
